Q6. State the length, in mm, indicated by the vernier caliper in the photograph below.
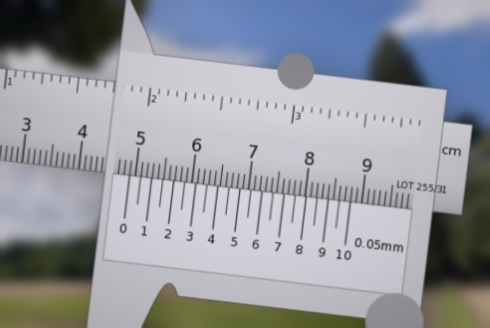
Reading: 49.0 mm
